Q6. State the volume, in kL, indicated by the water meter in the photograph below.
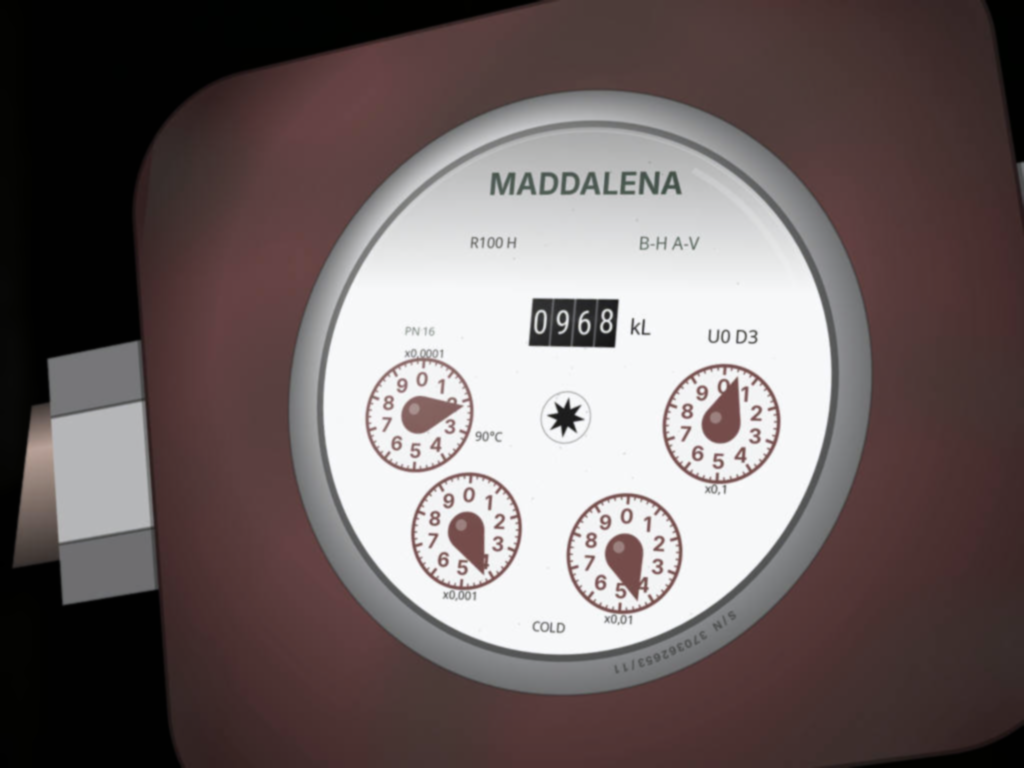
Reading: 968.0442 kL
